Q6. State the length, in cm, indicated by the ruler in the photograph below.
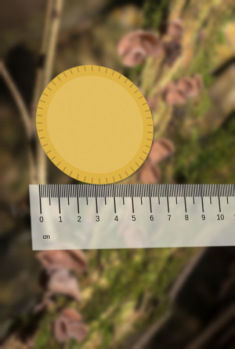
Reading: 6.5 cm
